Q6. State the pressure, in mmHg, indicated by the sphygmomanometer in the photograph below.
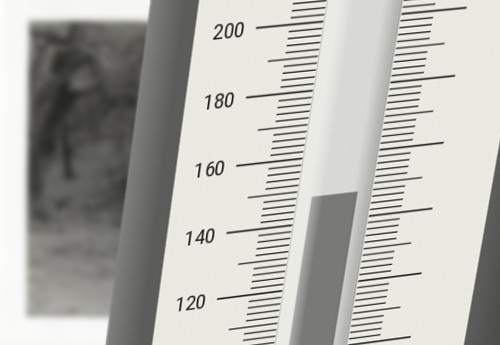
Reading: 148 mmHg
